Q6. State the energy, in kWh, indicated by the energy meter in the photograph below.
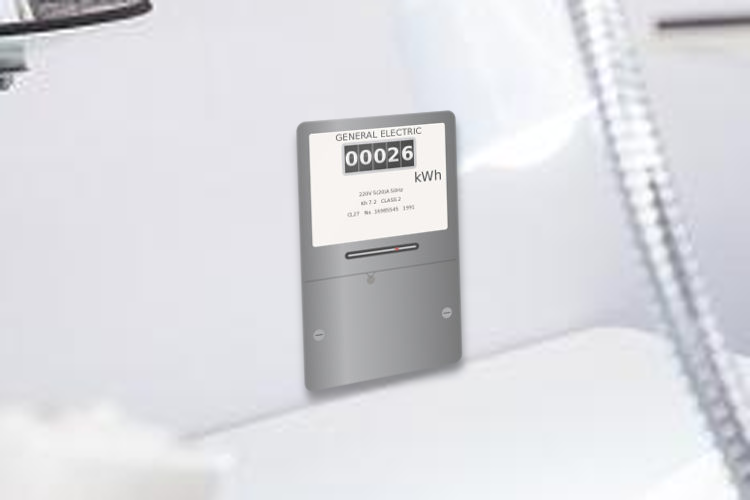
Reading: 26 kWh
